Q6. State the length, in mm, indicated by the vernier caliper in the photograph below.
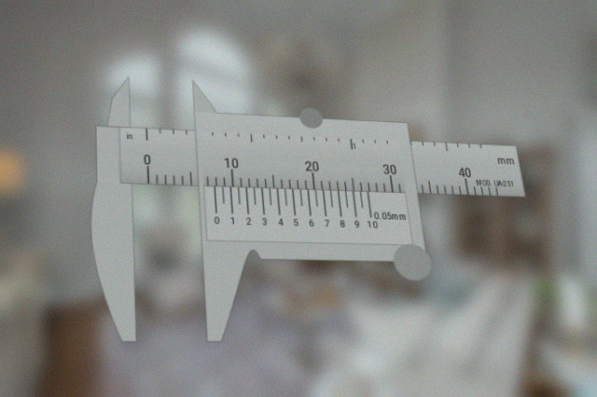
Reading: 7.8 mm
